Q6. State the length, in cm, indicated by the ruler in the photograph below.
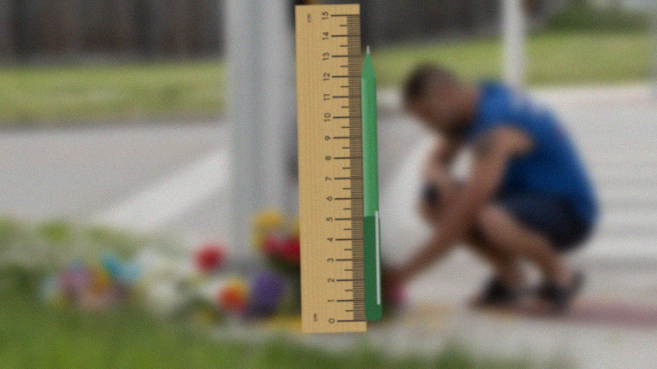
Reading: 13.5 cm
